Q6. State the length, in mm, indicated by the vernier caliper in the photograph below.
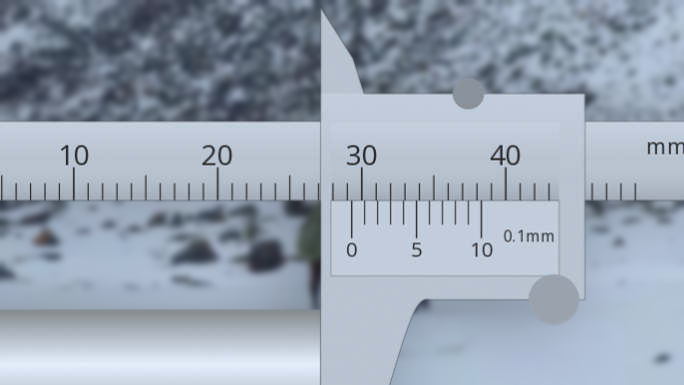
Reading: 29.3 mm
